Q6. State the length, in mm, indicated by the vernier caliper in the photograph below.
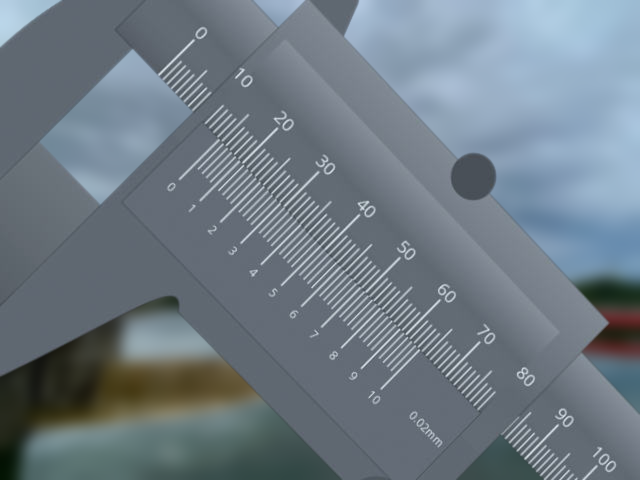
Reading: 14.5 mm
